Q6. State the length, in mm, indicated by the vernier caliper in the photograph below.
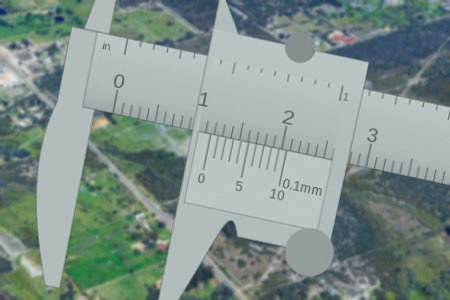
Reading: 11.6 mm
